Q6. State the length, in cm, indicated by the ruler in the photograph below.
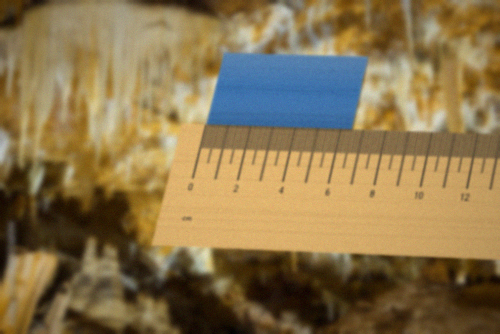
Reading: 6.5 cm
